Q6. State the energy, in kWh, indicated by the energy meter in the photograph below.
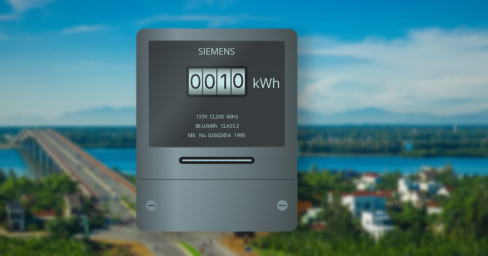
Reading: 10 kWh
